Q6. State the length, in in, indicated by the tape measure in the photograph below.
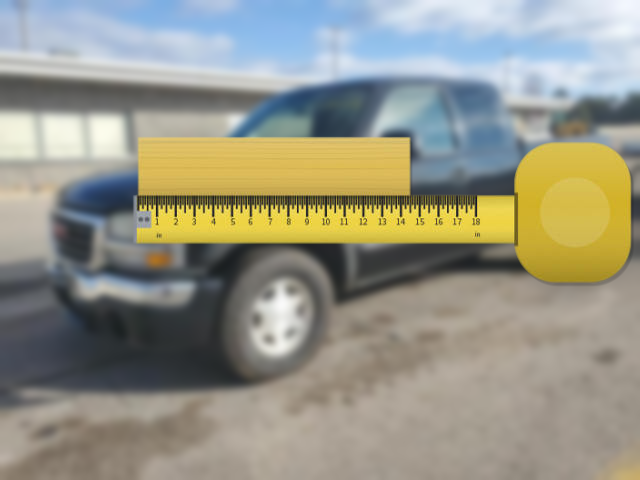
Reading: 14.5 in
